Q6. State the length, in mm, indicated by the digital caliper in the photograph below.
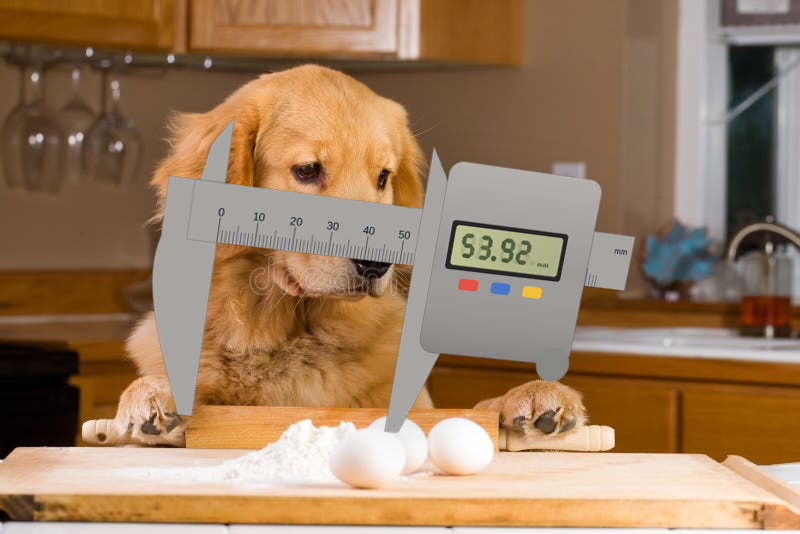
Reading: 53.92 mm
